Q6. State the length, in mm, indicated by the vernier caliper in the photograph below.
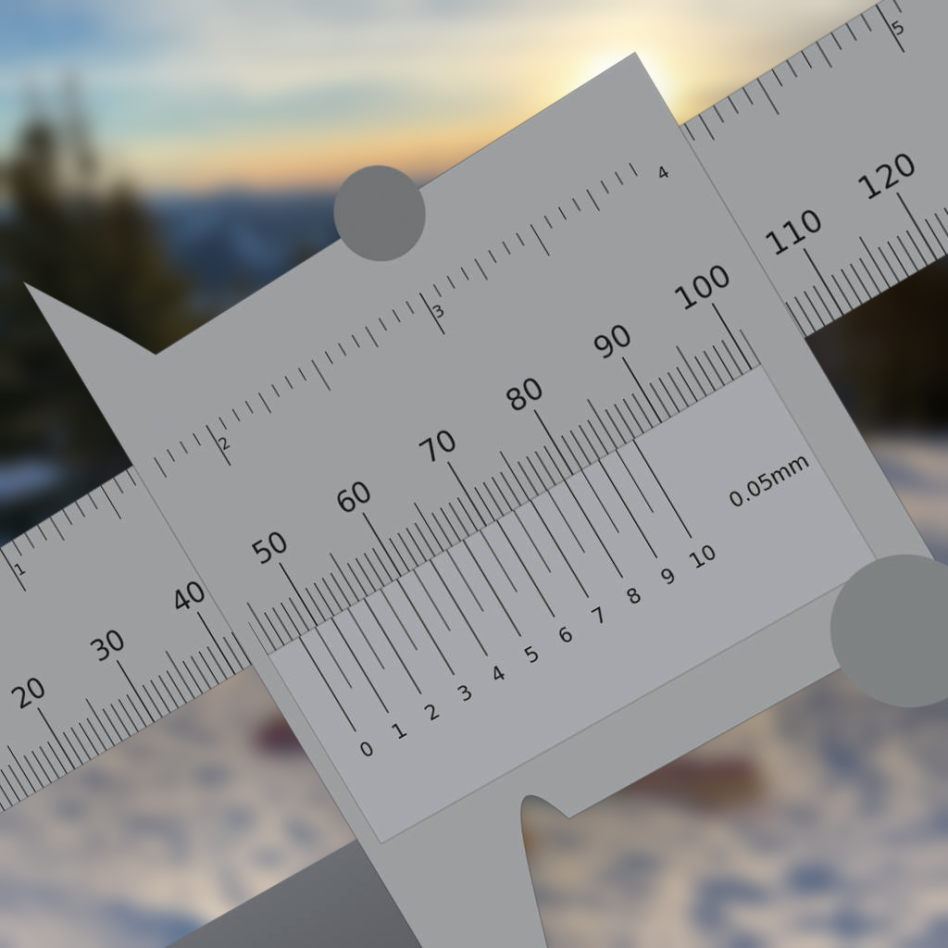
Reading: 47.8 mm
